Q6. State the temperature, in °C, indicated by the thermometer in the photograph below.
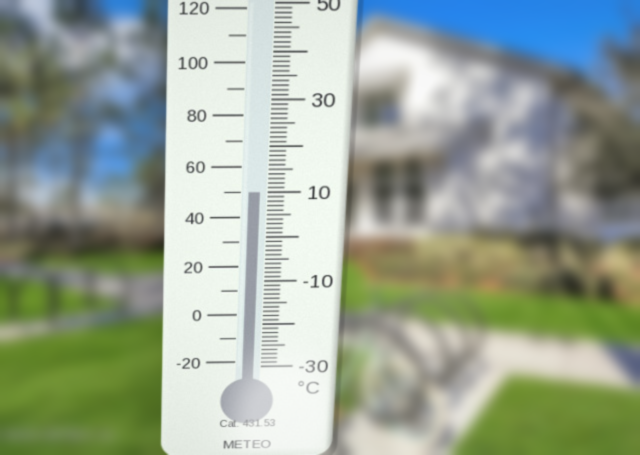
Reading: 10 °C
